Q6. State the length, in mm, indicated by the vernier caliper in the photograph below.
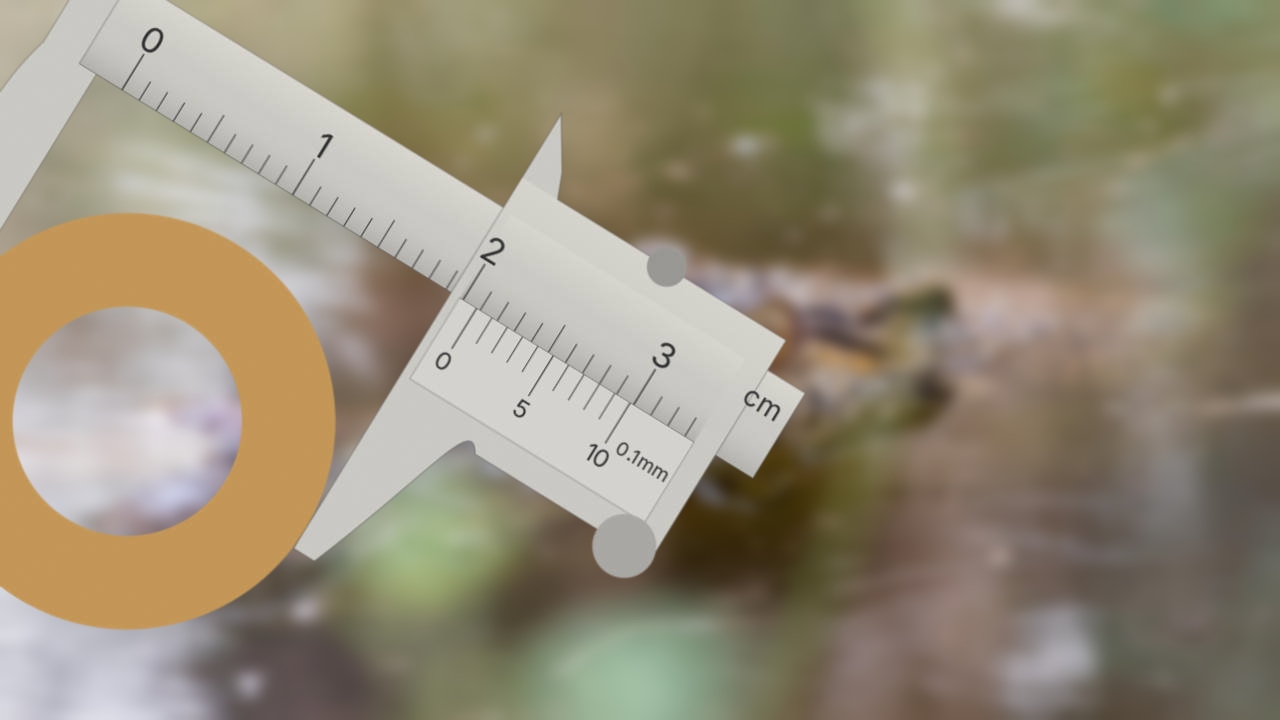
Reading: 20.8 mm
